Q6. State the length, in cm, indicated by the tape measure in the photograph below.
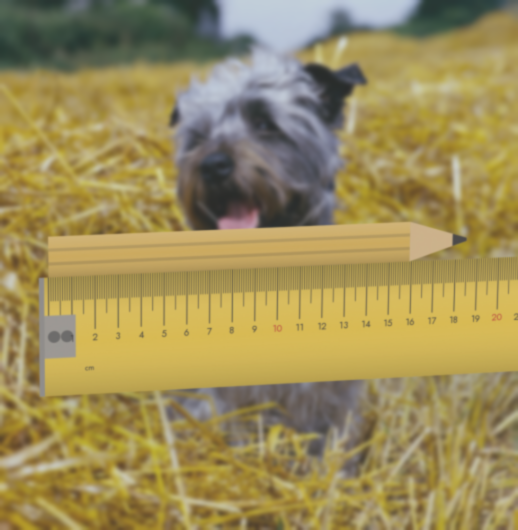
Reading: 18.5 cm
